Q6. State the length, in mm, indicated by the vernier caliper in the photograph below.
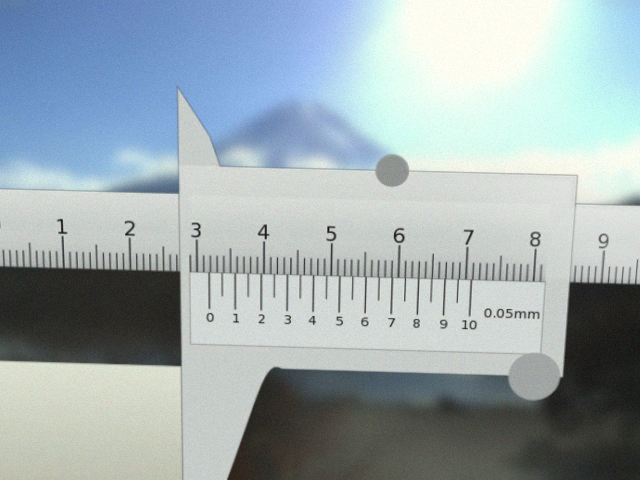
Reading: 31.8 mm
